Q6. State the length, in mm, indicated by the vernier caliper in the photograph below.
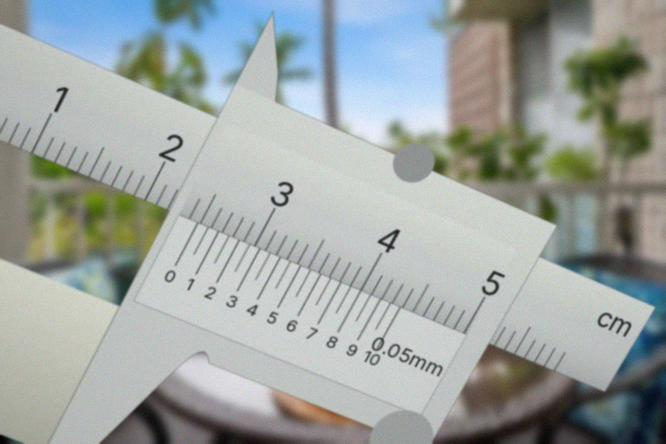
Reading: 24.8 mm
